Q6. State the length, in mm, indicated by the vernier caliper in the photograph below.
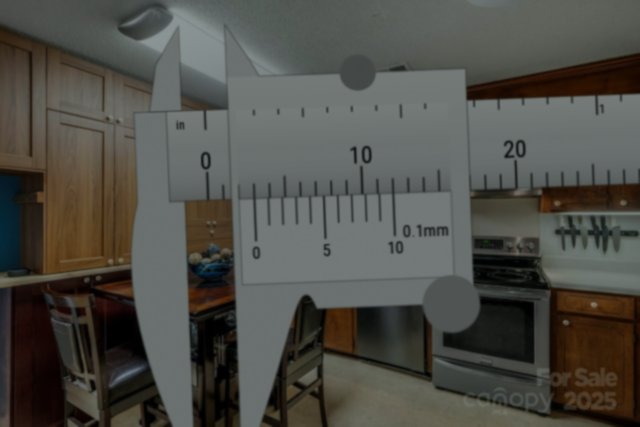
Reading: 3.0 mm
